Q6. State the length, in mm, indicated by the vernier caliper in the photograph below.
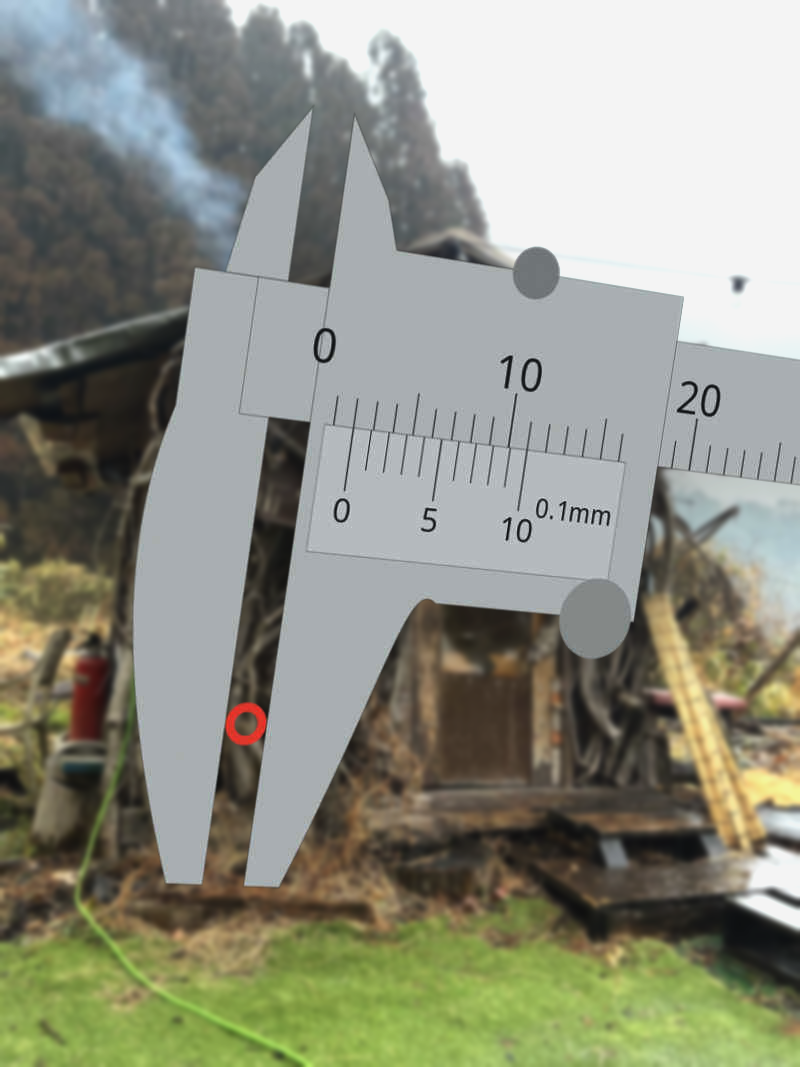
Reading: 2.0 mm
